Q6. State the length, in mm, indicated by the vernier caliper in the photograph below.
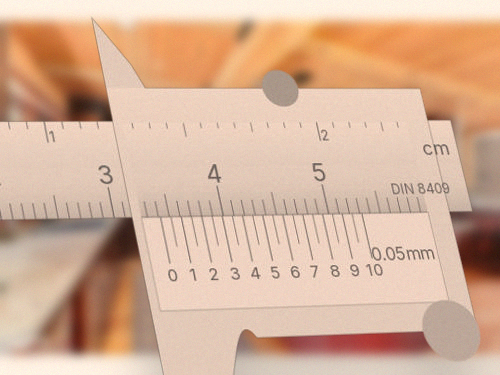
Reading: 34.2 mm
